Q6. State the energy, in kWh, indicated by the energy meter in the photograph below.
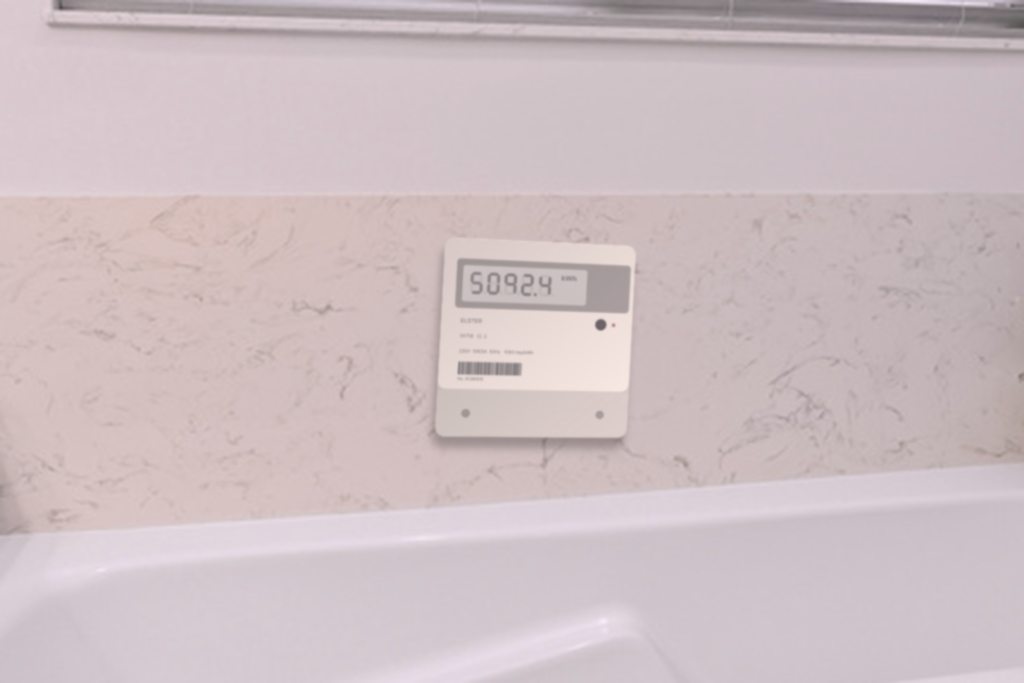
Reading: 5092.4 kWh
